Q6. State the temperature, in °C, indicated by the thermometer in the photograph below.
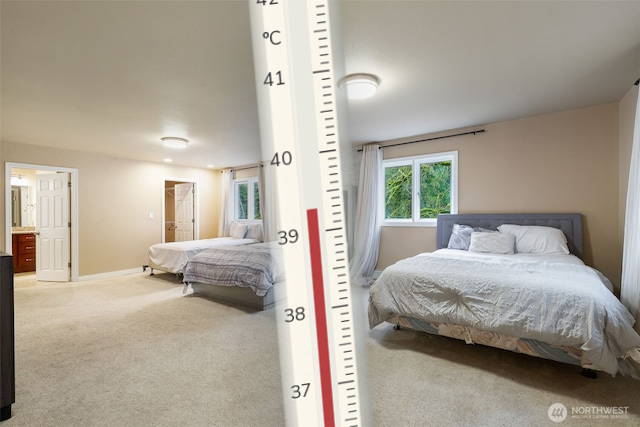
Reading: 39.3 °C
